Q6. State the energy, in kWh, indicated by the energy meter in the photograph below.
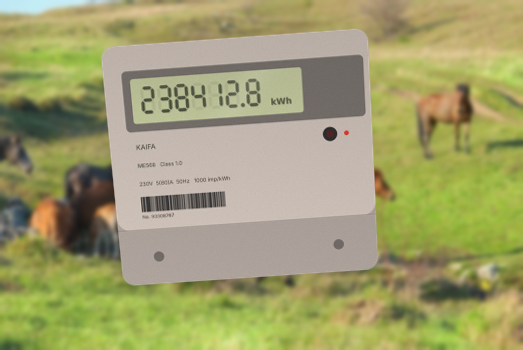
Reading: 238412.8 kWh
